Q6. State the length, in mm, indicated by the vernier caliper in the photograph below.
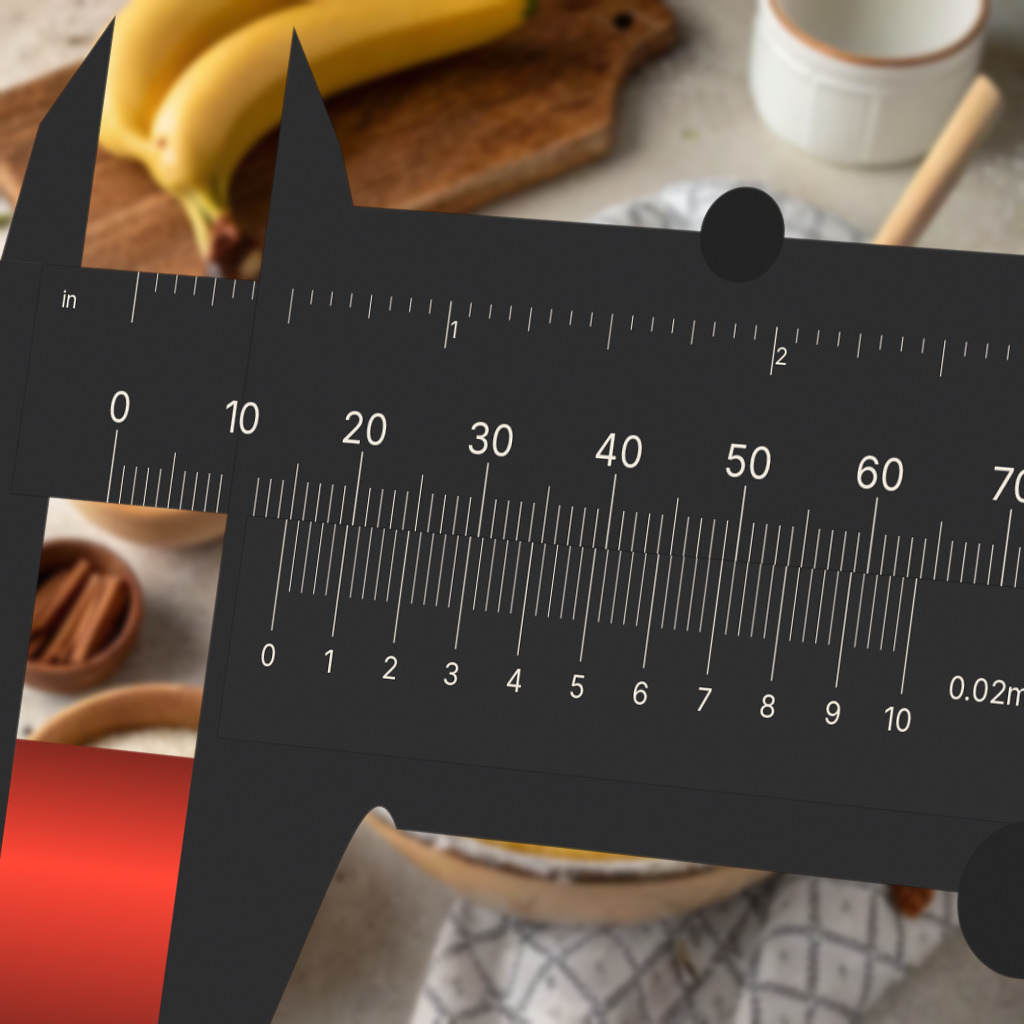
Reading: 14.7 mm
